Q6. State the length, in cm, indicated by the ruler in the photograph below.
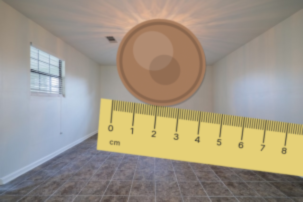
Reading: 4 cm
